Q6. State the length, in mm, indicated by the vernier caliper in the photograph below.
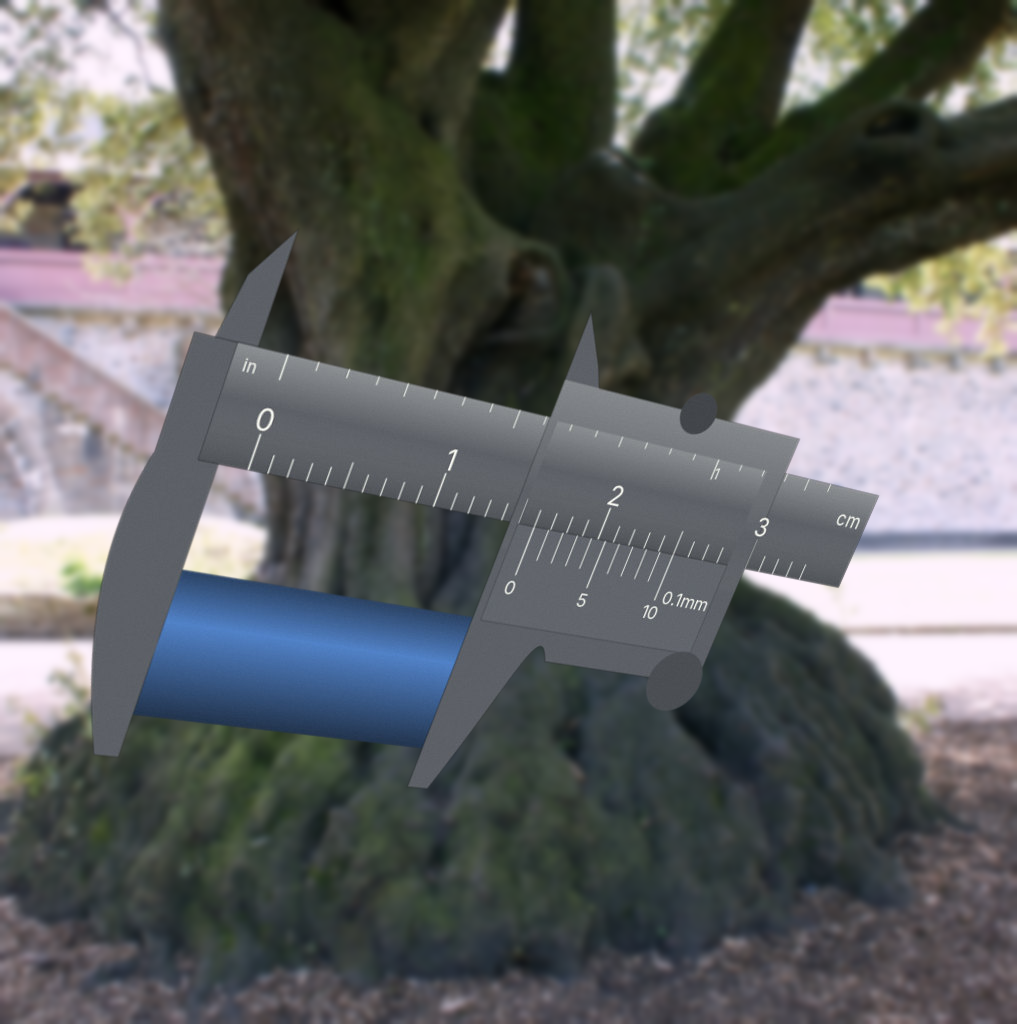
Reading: 16.0 mm
